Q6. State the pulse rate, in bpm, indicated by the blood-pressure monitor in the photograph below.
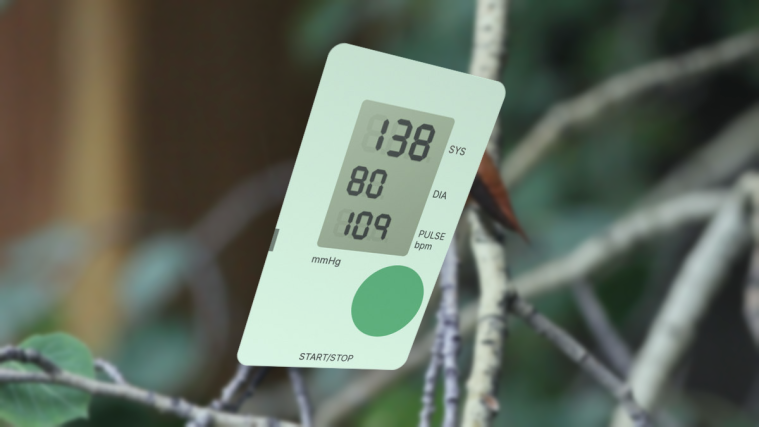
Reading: 109 bpm
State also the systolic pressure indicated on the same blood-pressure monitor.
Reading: 138 mmHg
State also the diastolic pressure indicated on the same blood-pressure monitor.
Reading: 80 mmHg
